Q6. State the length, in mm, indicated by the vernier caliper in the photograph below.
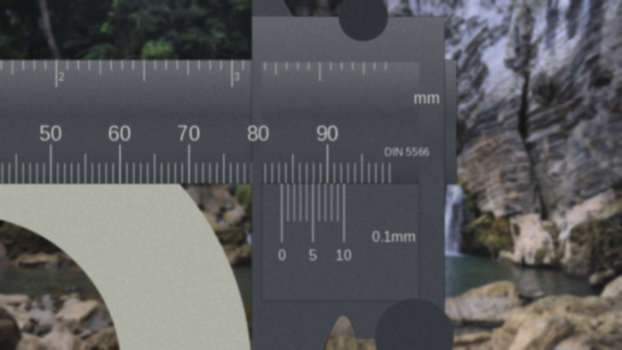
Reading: 83.4 mm
